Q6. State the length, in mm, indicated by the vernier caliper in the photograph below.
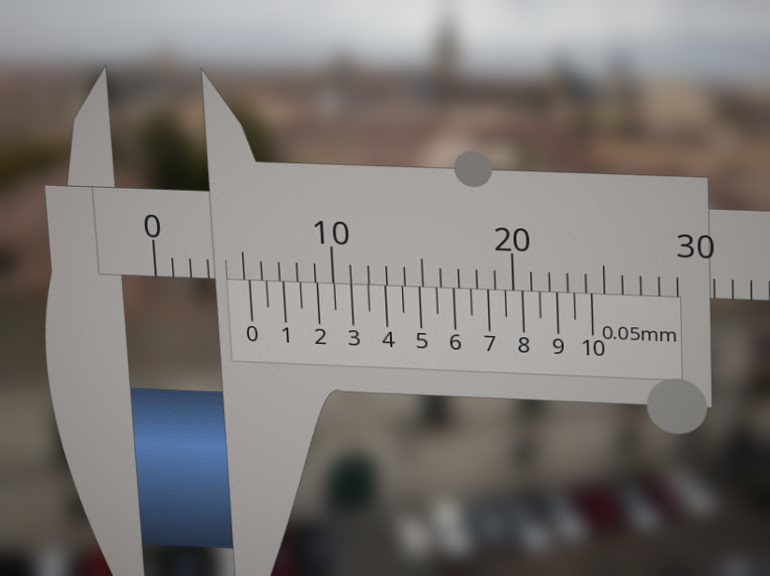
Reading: 5.3 mm
